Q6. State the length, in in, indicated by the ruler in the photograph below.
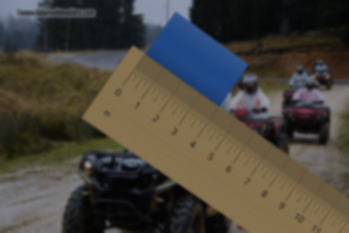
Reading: 4 in
